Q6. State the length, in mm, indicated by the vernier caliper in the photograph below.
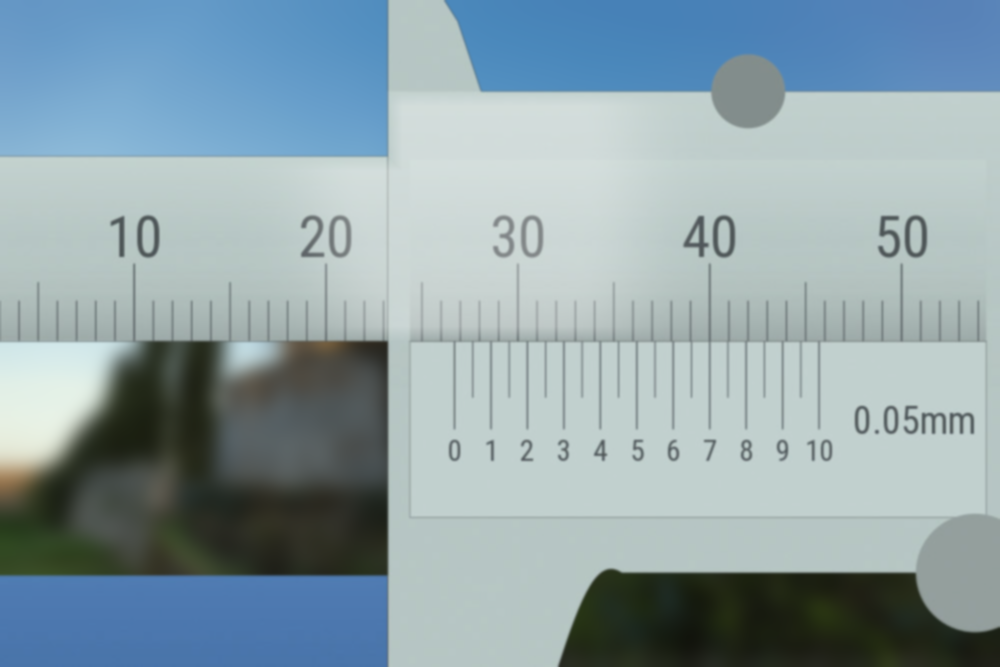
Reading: 26.7 mm
